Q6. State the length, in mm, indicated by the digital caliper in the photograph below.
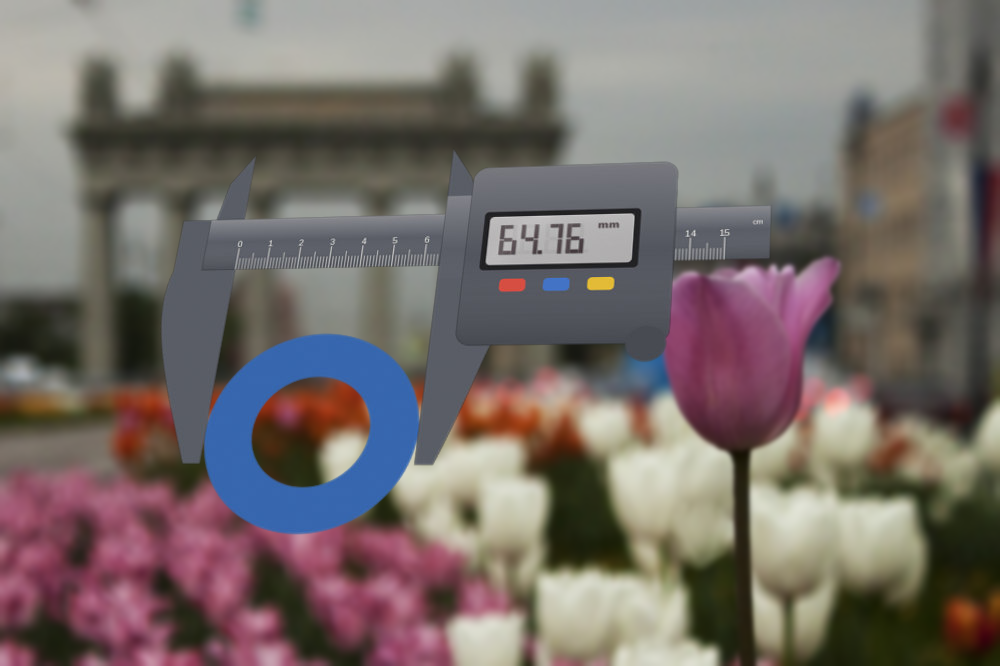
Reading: 64.76 mm
